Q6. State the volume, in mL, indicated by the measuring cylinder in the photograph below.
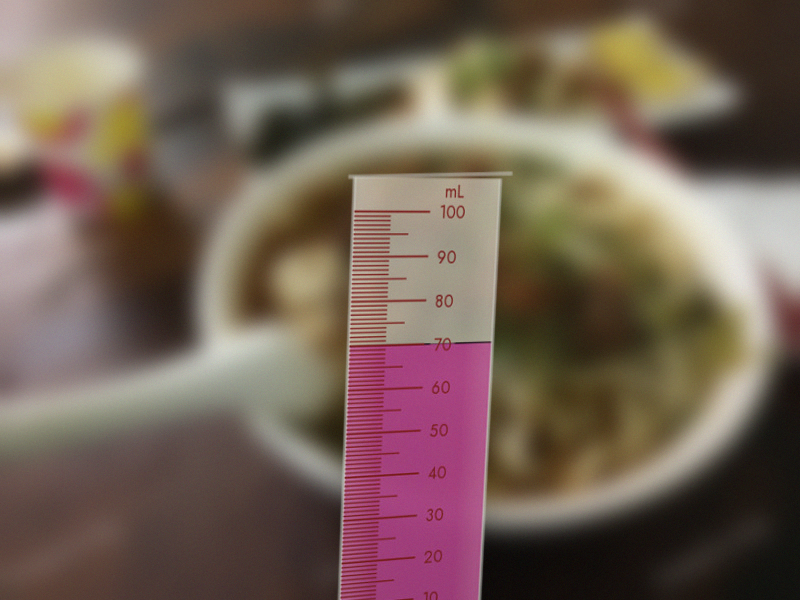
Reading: 70 mL
